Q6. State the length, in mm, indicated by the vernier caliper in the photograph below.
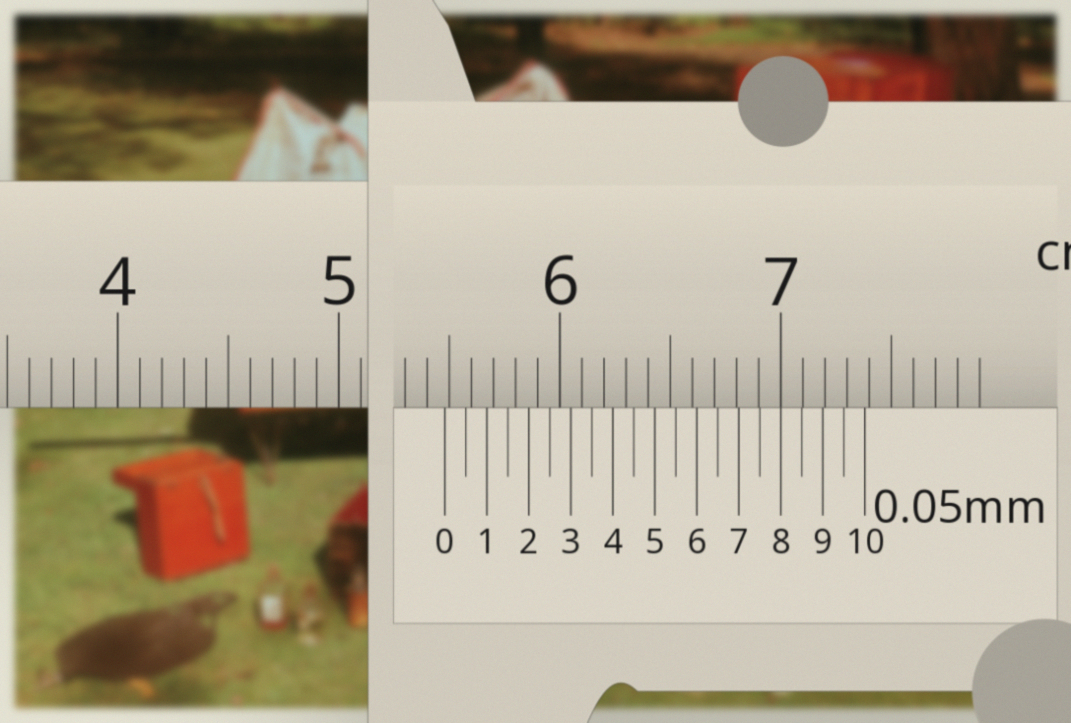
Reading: 54.8 mm
